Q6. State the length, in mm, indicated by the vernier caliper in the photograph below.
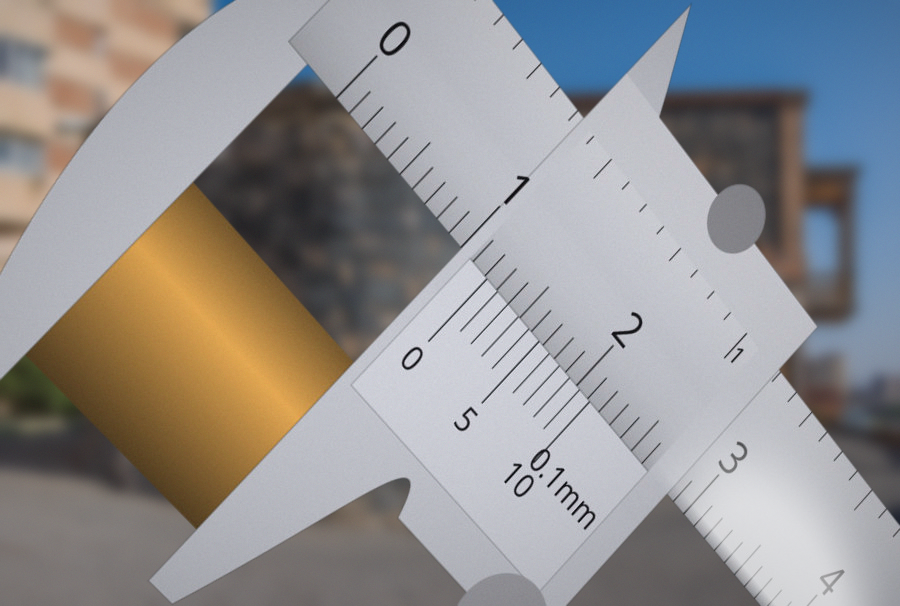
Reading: 12.2 mm
